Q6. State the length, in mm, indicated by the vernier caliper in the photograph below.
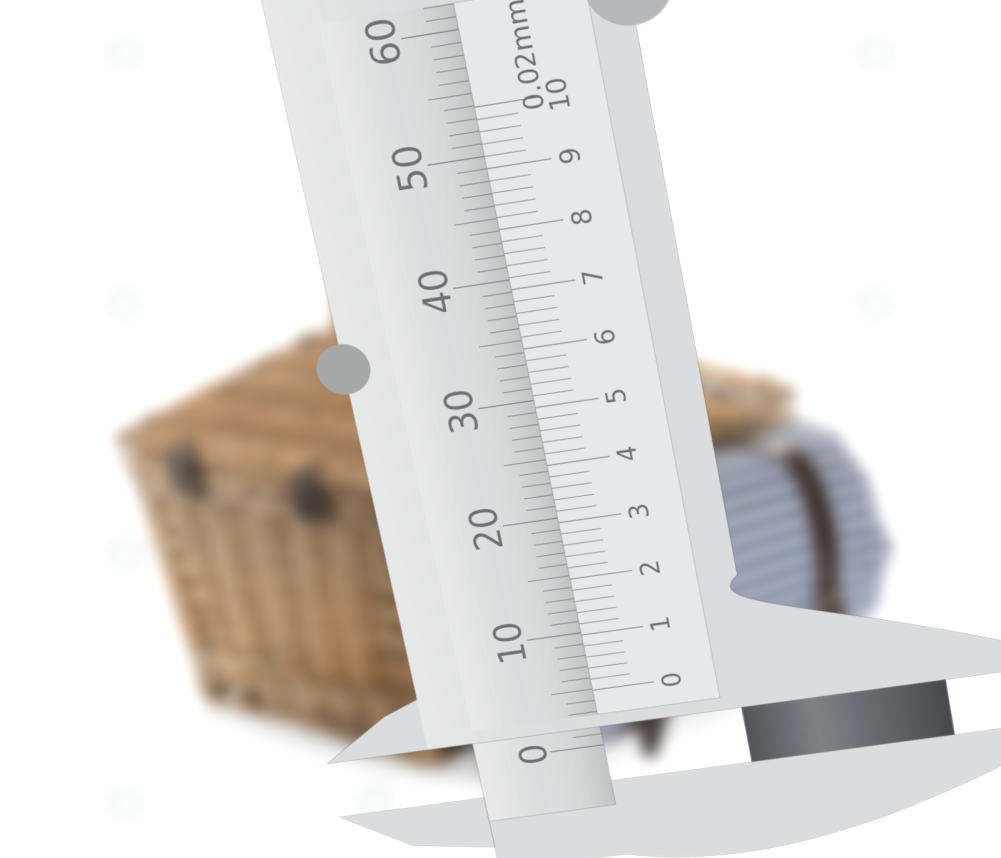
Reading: 4.9 mm
